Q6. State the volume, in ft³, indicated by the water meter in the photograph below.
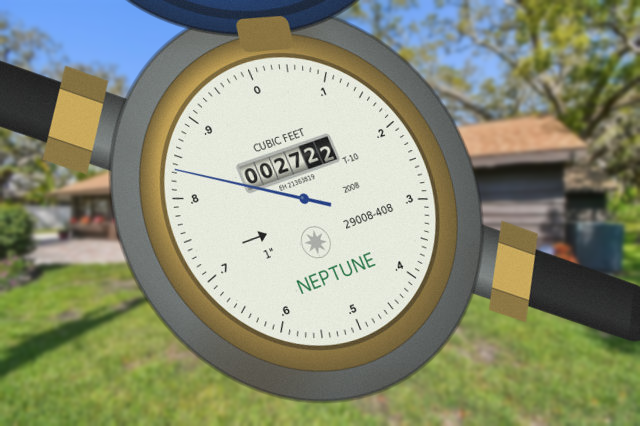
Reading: 2721.83 ft³
